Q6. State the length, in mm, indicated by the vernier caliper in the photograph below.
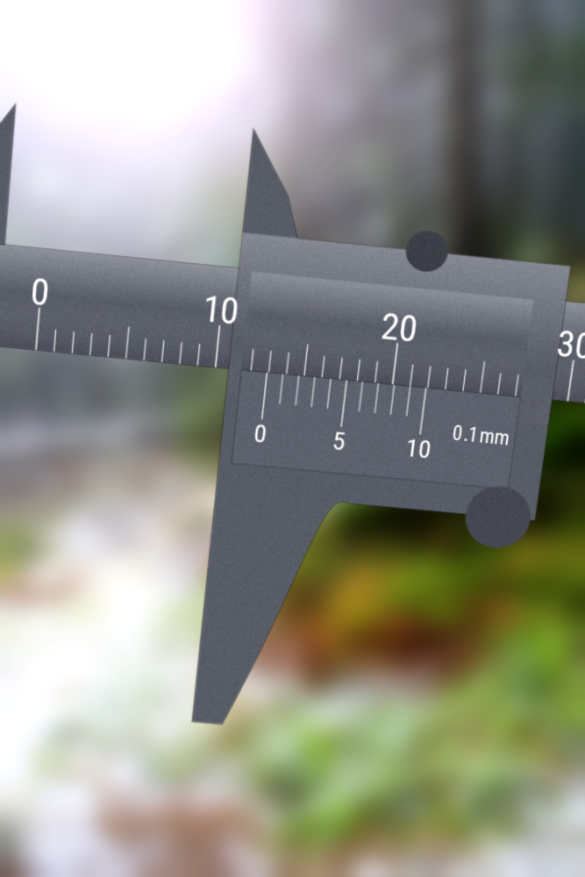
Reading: 12.9 mm
